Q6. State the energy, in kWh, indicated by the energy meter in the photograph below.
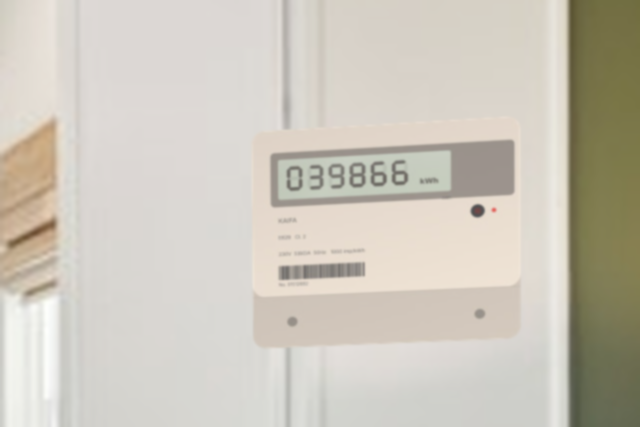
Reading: 39866 kWh
